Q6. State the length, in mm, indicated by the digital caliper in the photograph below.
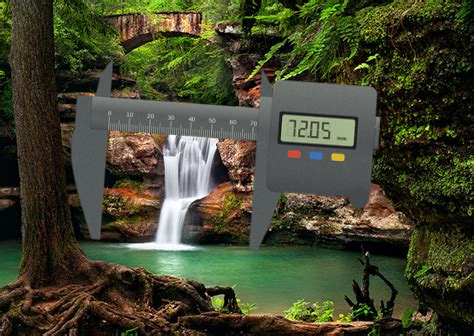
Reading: 72.05 mm
